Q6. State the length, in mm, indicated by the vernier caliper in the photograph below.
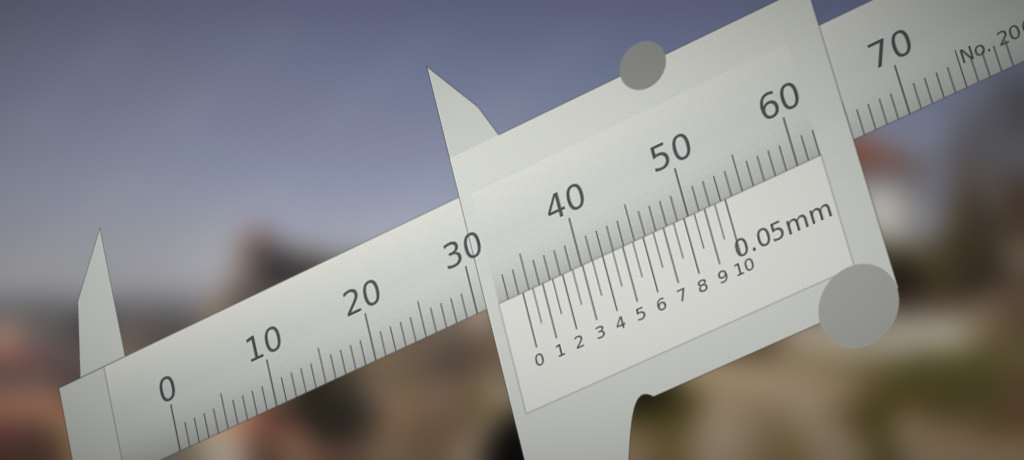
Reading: 34.4 mm
